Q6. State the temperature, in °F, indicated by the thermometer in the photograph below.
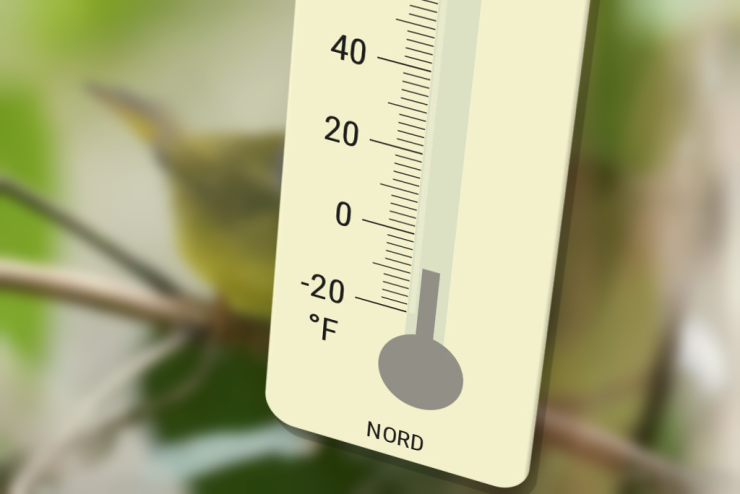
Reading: -8 °F
